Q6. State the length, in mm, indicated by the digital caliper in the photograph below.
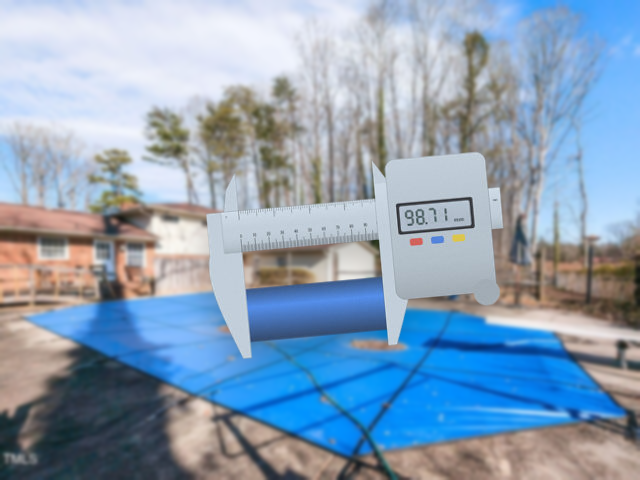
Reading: 98.71 mm
